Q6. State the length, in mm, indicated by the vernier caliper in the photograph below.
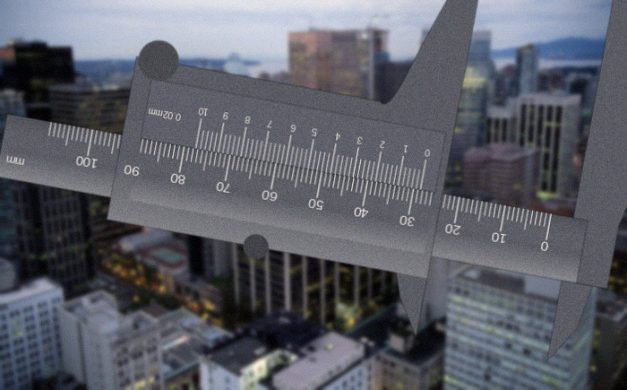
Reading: 28.5 mm
